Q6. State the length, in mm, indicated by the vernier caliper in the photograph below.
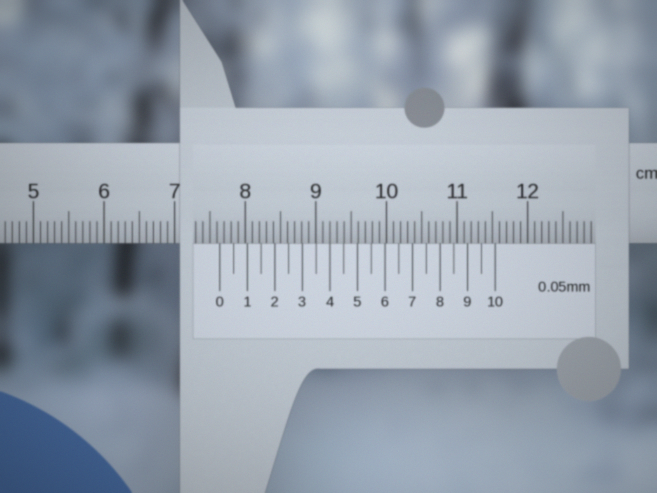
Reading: 76.4 mm
